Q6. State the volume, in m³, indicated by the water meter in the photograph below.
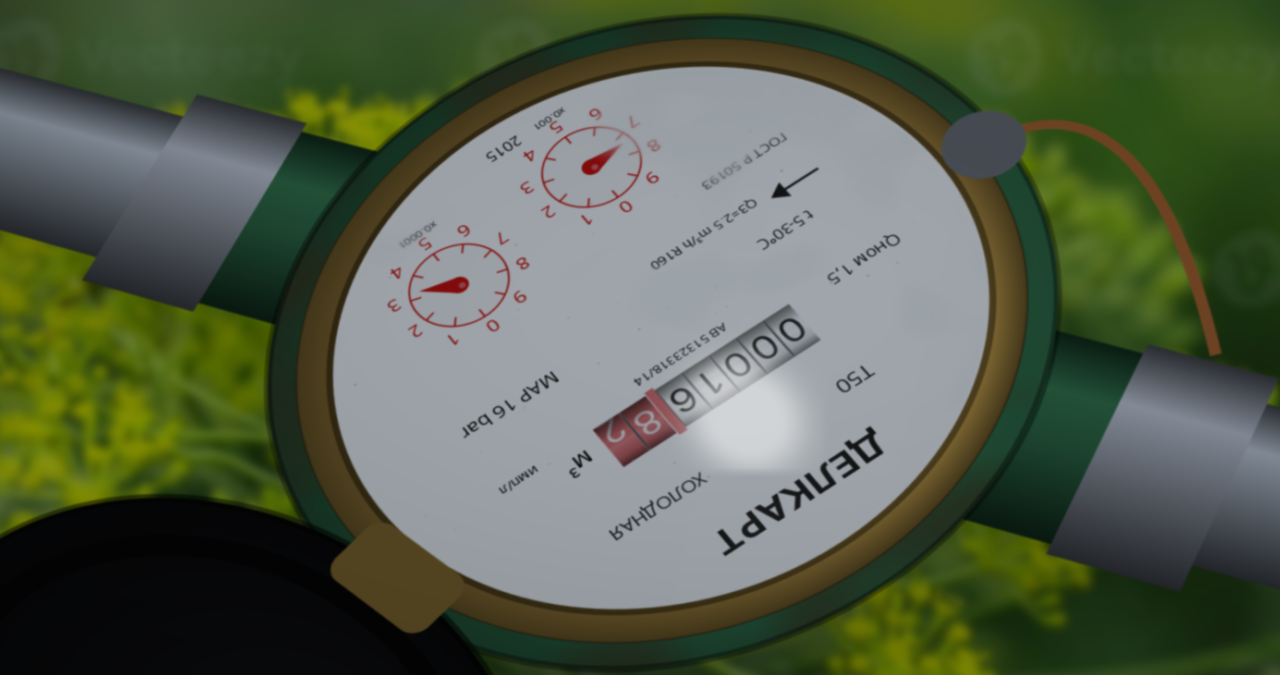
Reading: 16.8173 m³
